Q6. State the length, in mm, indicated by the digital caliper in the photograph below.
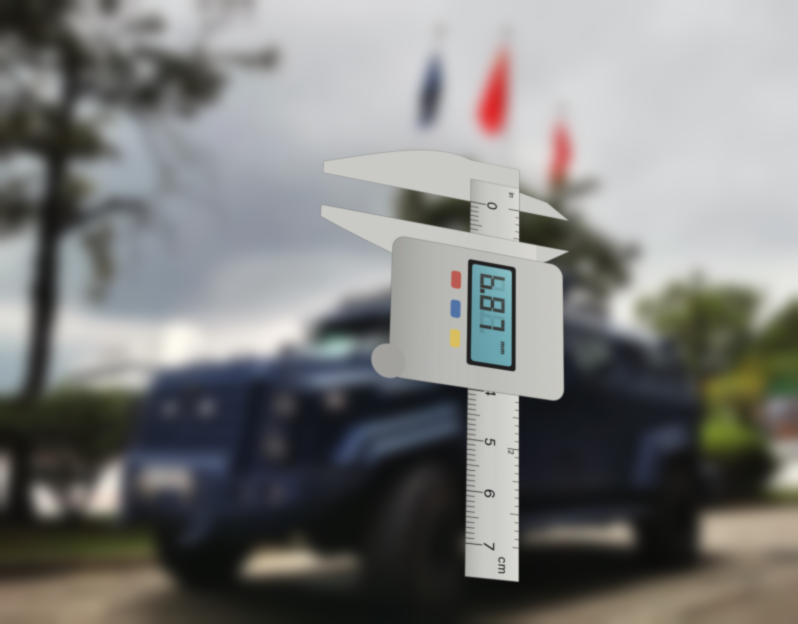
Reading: 6.87 mm
